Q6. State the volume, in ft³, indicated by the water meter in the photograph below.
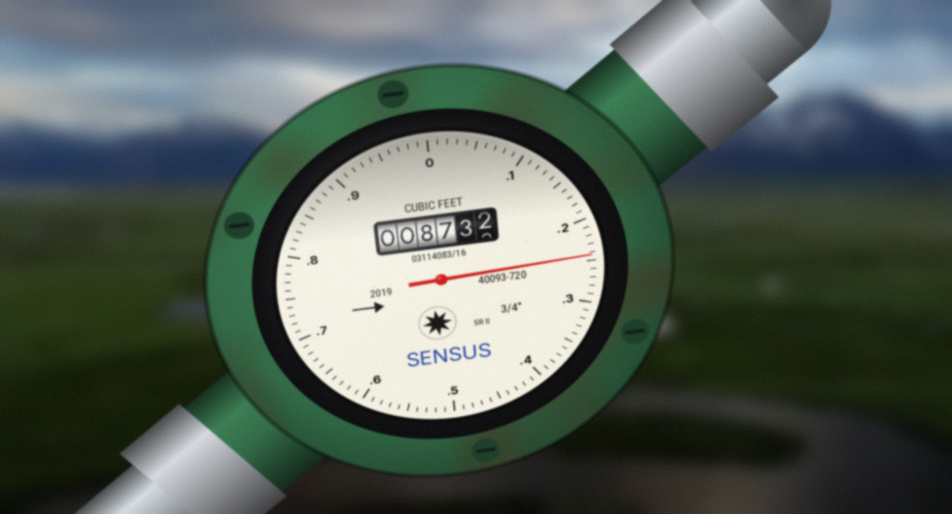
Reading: 8732.24 ft³
